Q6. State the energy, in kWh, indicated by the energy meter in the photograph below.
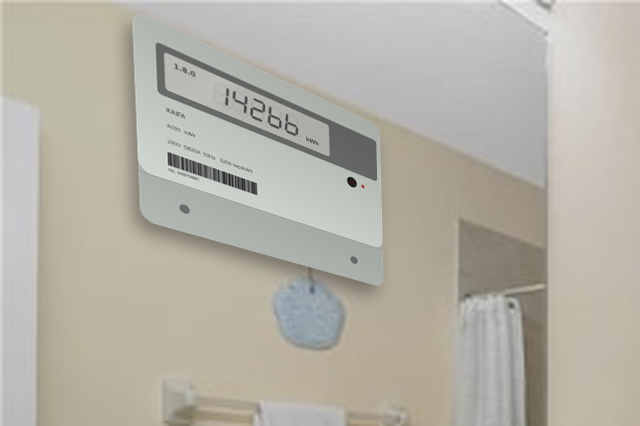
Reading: 14266 kWh
